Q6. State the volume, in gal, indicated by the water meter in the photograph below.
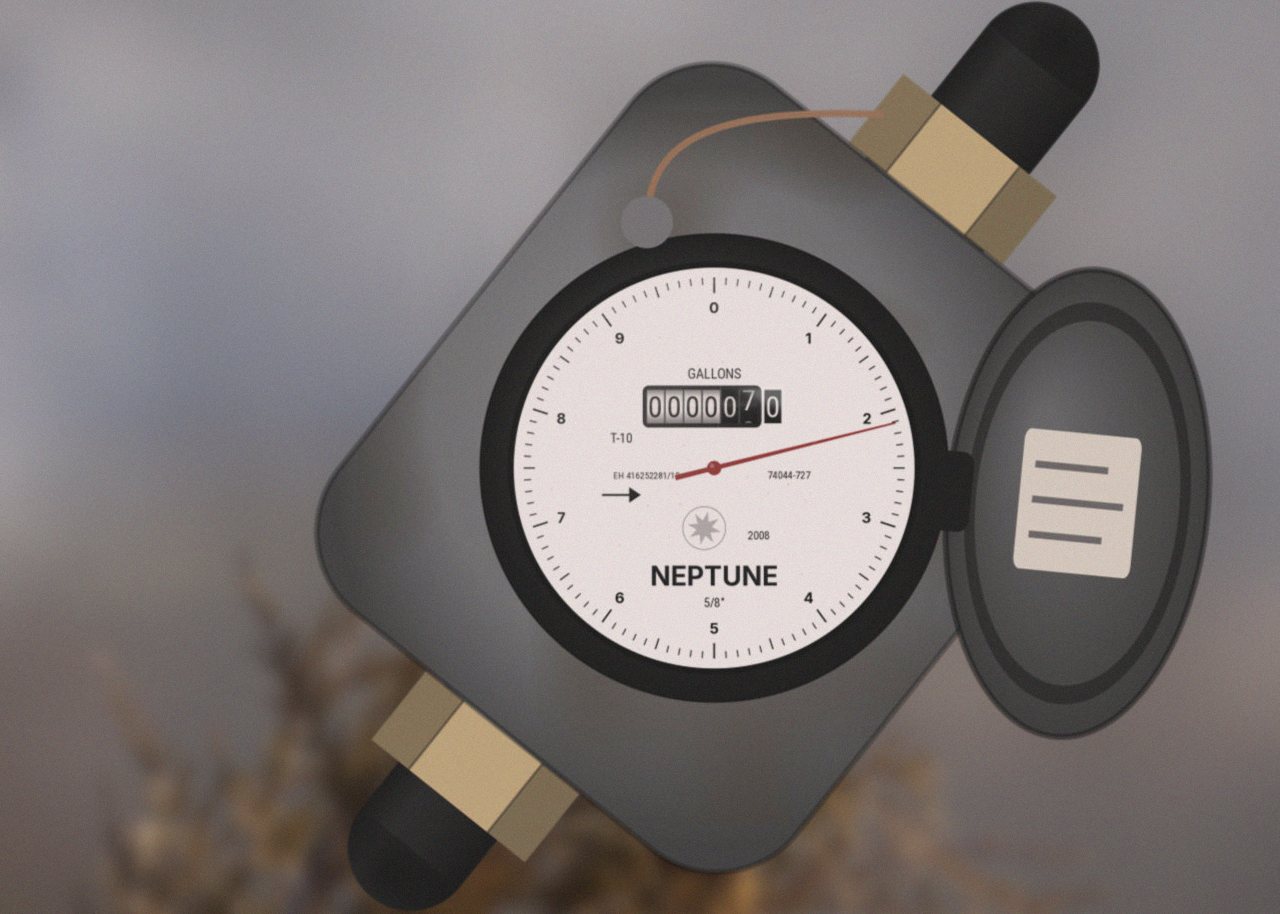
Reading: 72.1 gal
